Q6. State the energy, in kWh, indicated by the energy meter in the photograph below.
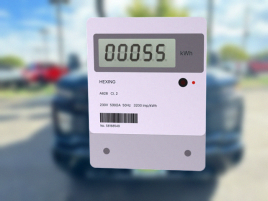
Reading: 55 kWh
